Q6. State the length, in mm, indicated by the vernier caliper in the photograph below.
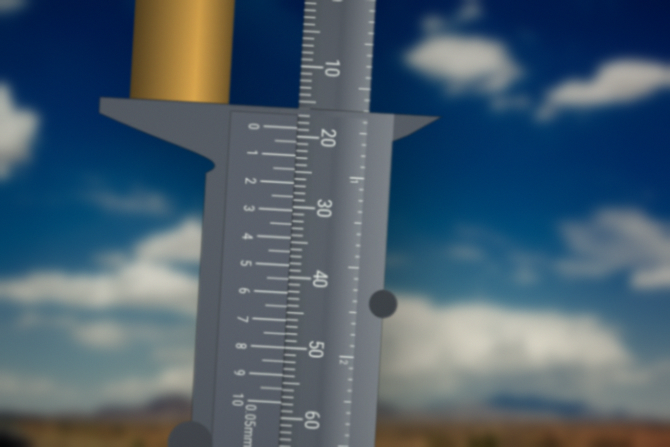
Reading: 18.8 mm
